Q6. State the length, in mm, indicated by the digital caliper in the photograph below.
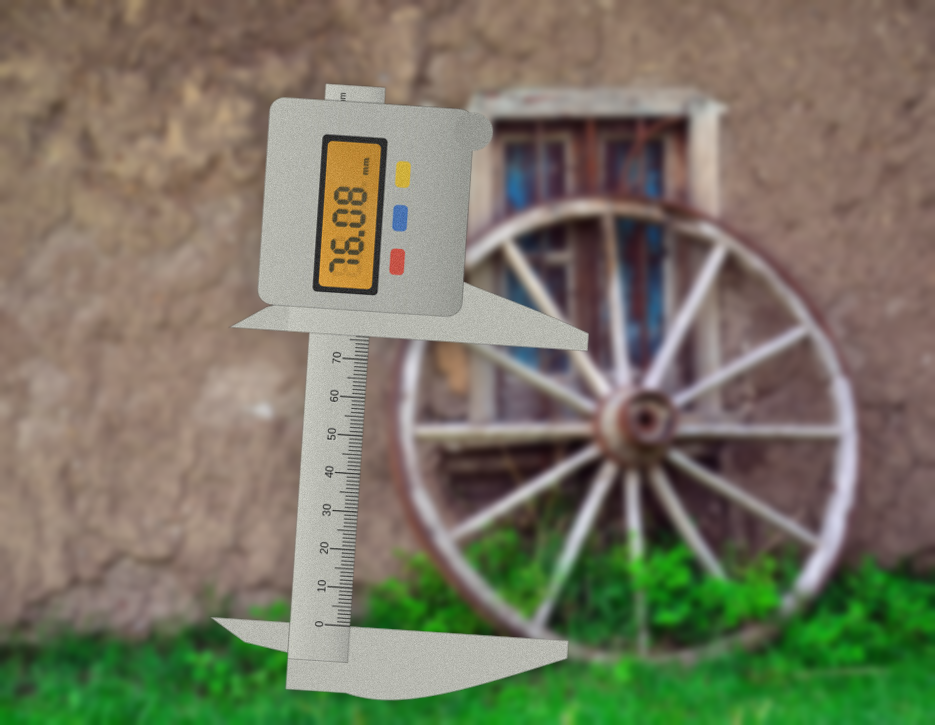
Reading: 76.08 mm
